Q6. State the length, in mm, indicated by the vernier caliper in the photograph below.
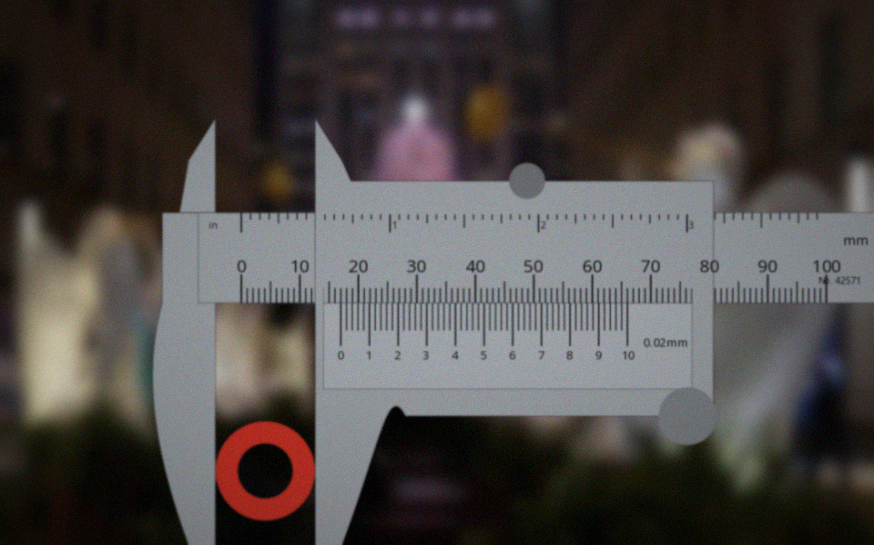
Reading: 17.0 mm
